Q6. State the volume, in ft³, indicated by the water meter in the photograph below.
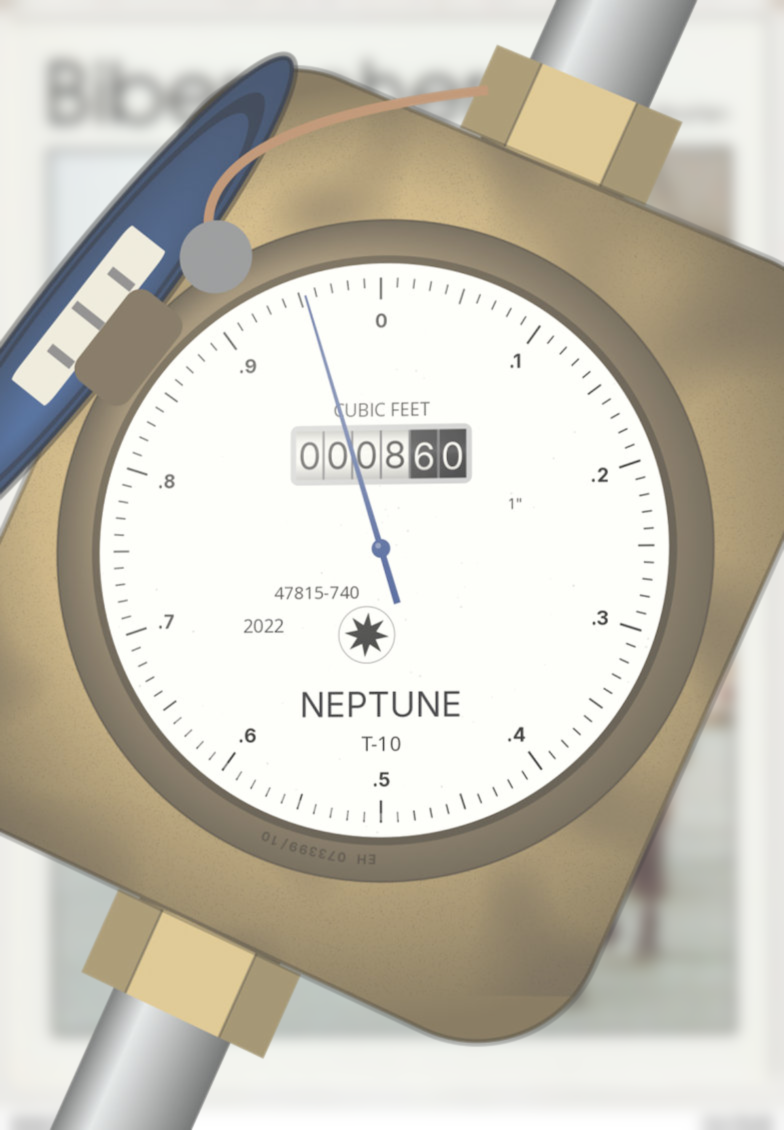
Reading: 859.95 ft³
